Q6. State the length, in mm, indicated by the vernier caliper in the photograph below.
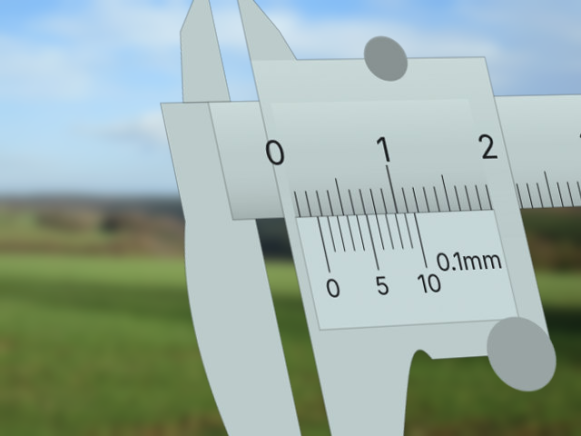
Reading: 2.6 mm
